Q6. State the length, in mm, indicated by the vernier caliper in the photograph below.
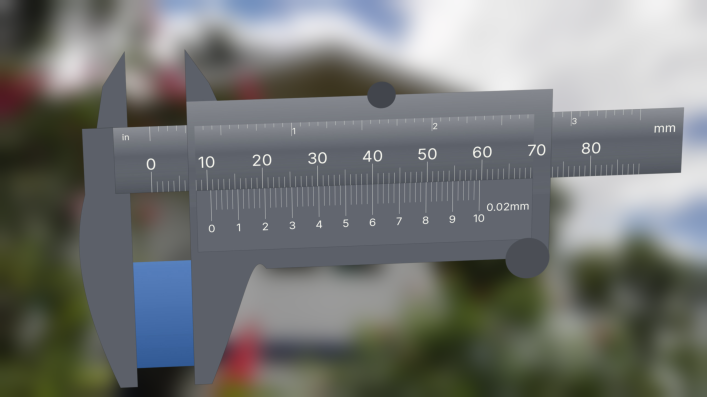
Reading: 10.6 mm
